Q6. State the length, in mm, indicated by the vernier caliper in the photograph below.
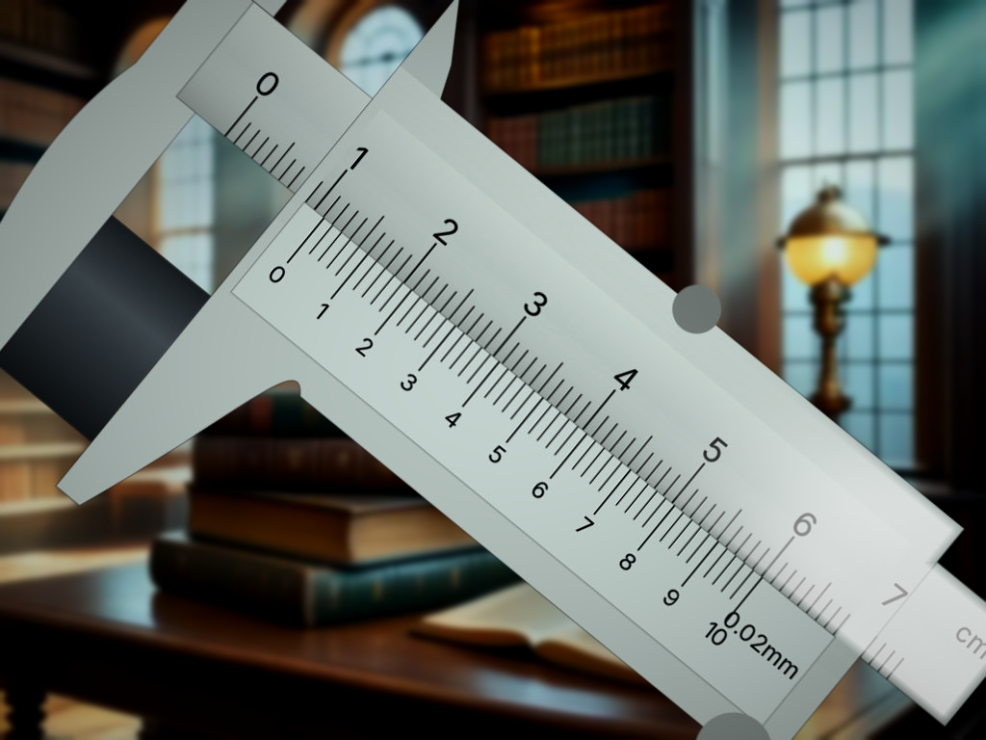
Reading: 11.1 mm
